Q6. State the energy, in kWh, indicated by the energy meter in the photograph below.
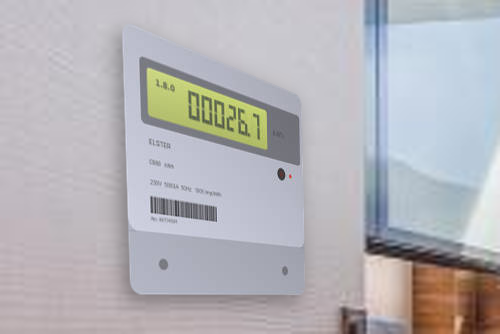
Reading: 26.7 kWh
